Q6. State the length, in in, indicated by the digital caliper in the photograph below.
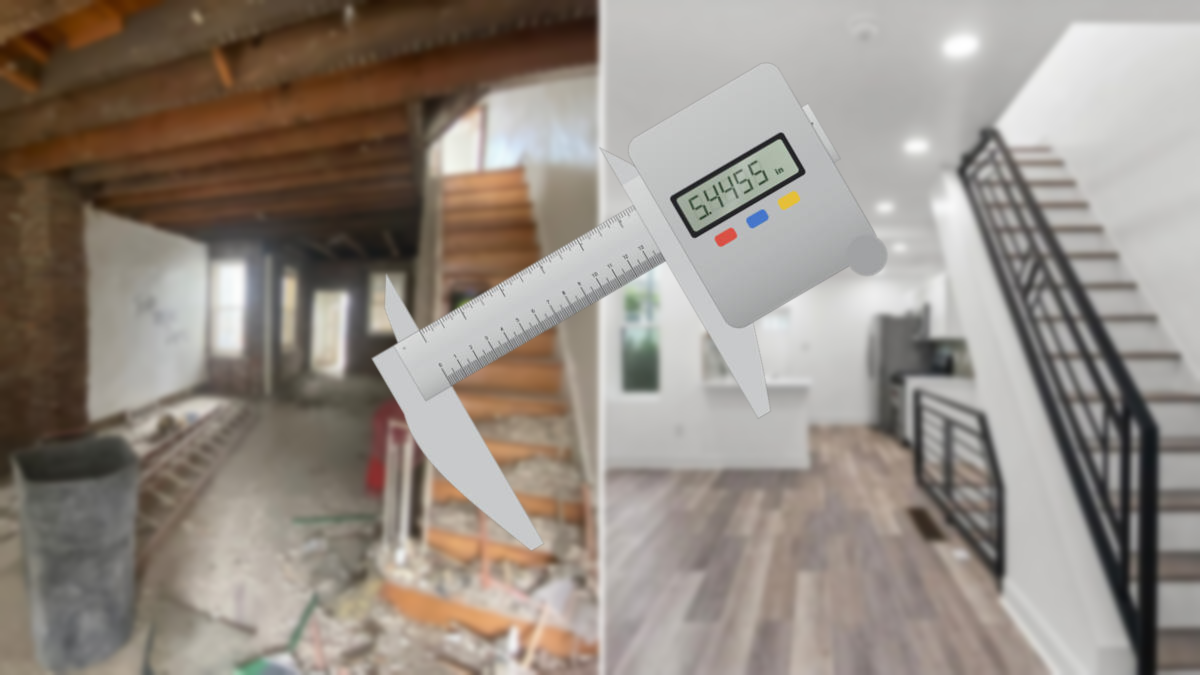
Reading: 5.4455 in
